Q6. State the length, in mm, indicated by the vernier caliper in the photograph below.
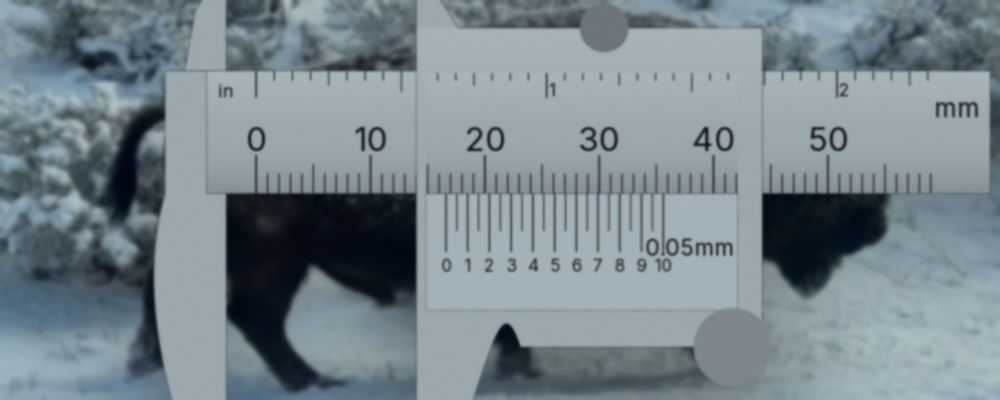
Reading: 16.6 mm
